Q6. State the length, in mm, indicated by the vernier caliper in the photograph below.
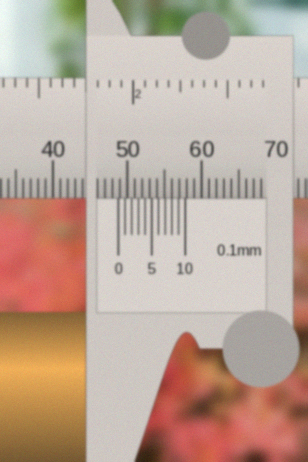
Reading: 48.8 mm
